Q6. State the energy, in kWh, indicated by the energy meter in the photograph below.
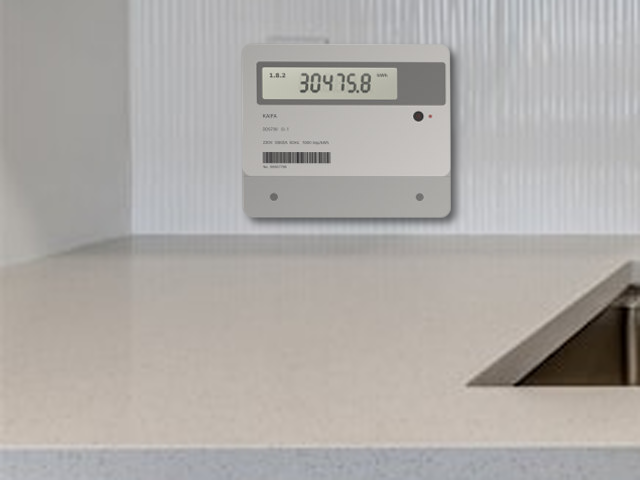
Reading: 30475.8 kWh
